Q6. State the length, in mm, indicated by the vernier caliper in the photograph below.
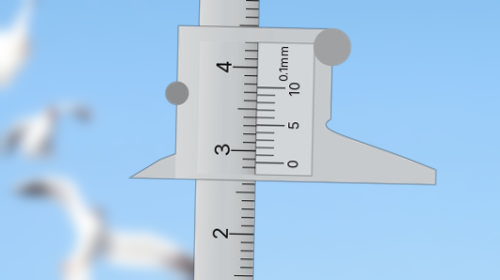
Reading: 28.6 mm
